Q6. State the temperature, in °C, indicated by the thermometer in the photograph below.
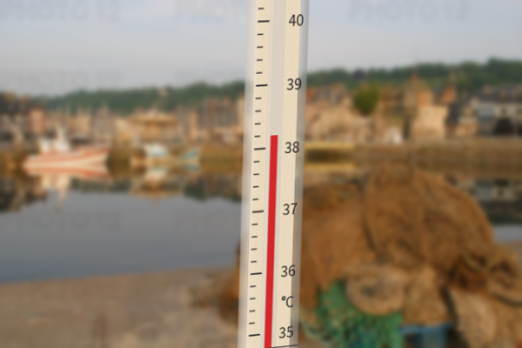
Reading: 38.2 °C
